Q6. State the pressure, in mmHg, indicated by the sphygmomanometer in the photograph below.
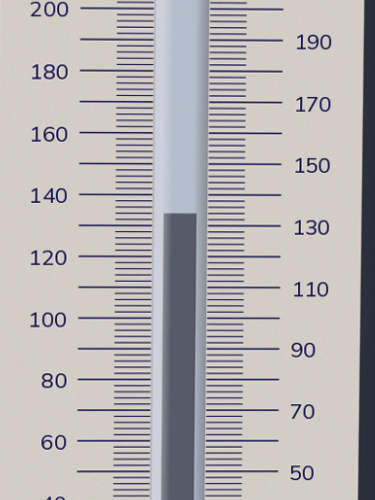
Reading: 134 mmHg
